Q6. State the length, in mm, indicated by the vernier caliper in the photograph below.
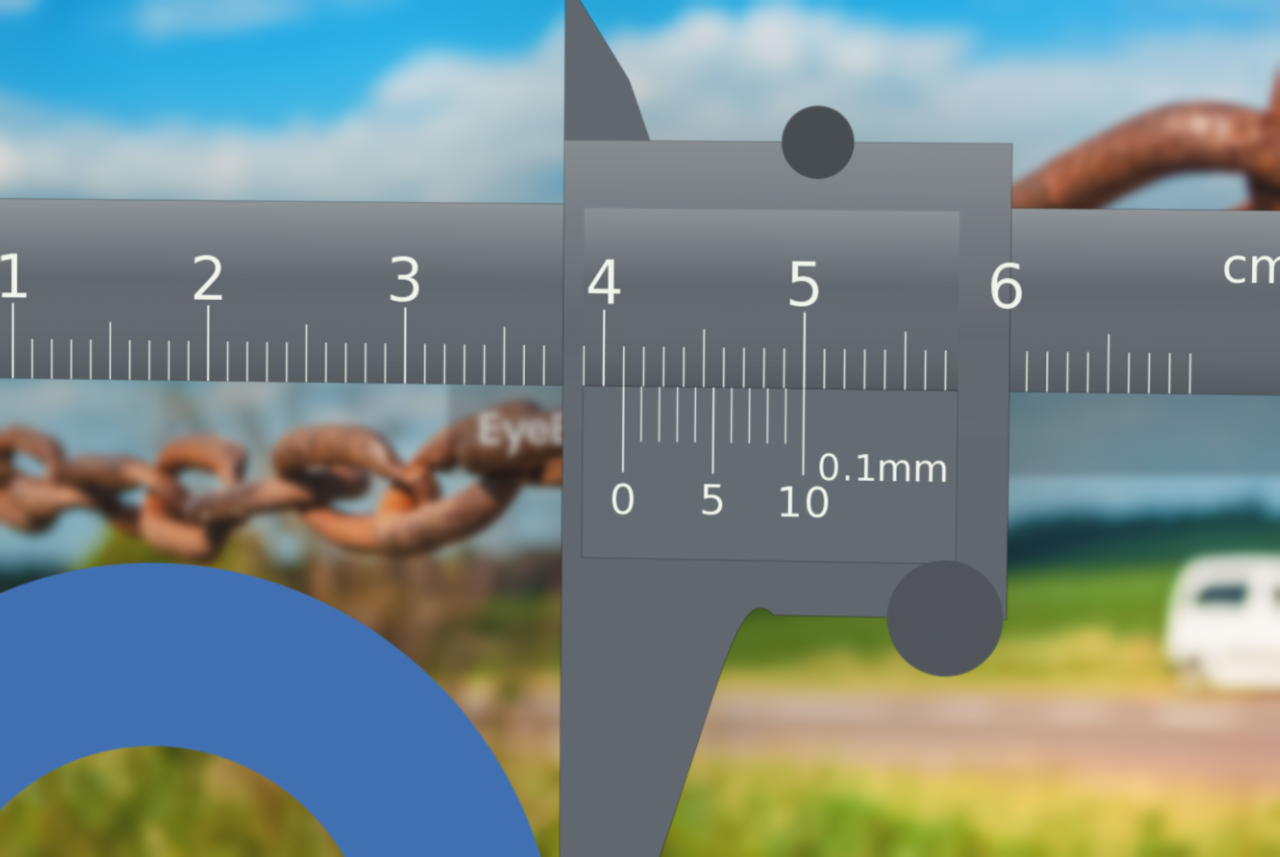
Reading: 41.0 mm
